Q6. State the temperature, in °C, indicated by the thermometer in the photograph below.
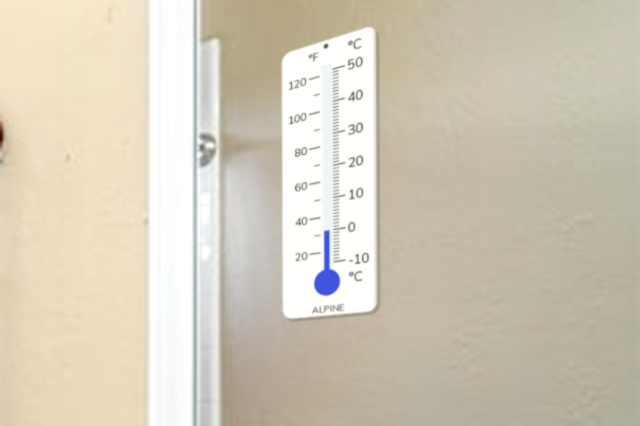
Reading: 0 °C
